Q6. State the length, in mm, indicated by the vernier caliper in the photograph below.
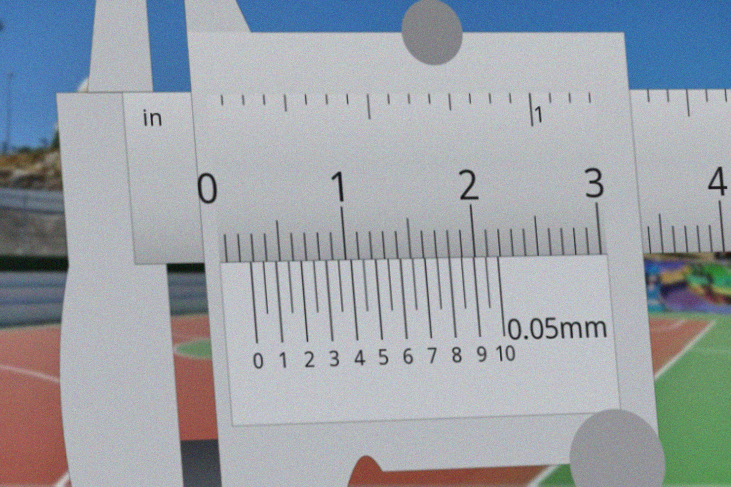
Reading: 2.8 mm
